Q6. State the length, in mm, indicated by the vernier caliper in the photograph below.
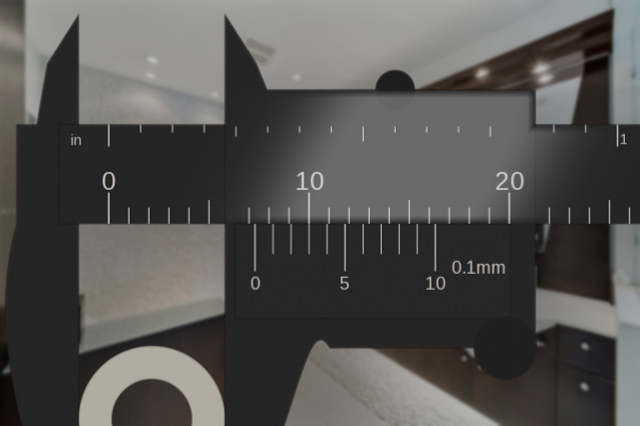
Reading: 7.3 mm
